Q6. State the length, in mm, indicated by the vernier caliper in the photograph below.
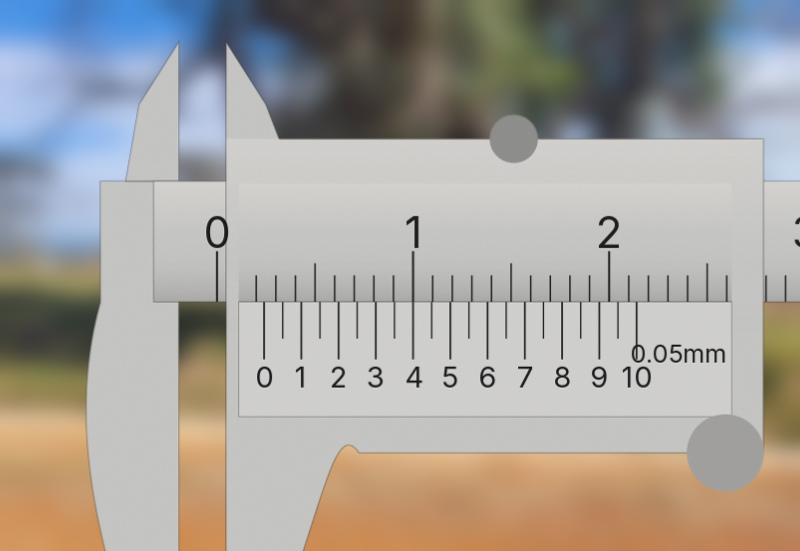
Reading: 2.4 mm
